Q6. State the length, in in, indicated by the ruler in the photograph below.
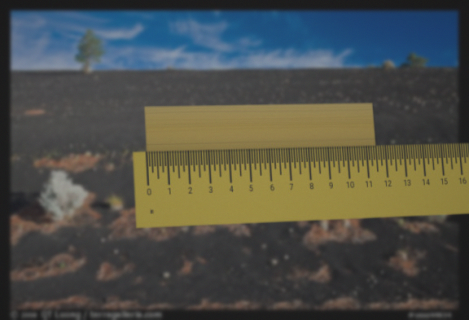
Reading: 11.5 in
